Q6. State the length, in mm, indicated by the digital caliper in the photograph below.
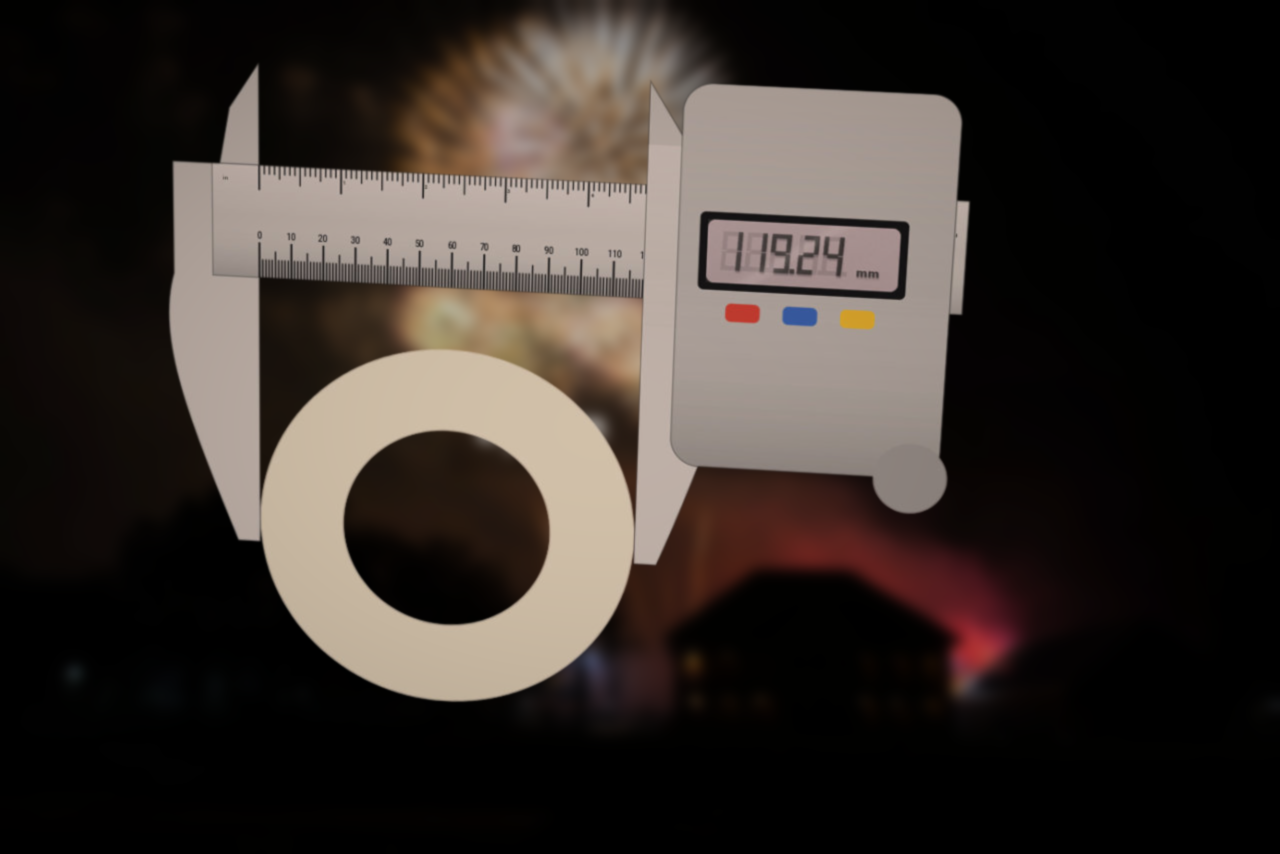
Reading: 119.24 mm
